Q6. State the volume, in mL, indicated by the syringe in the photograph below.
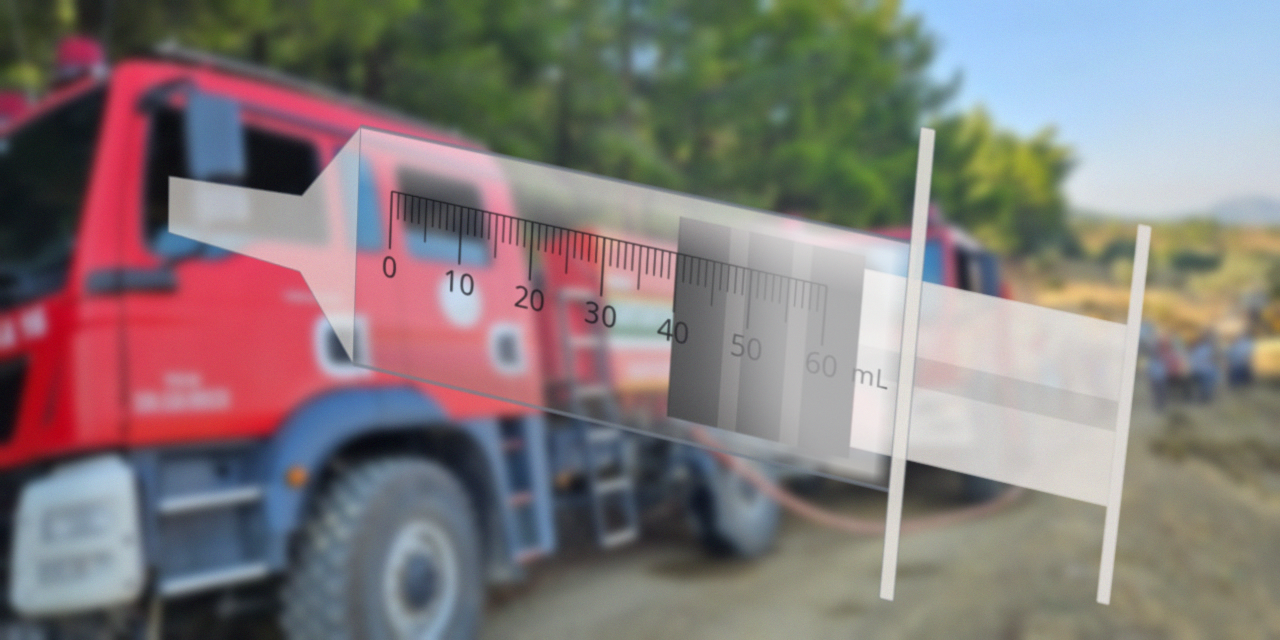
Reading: 40 mL
